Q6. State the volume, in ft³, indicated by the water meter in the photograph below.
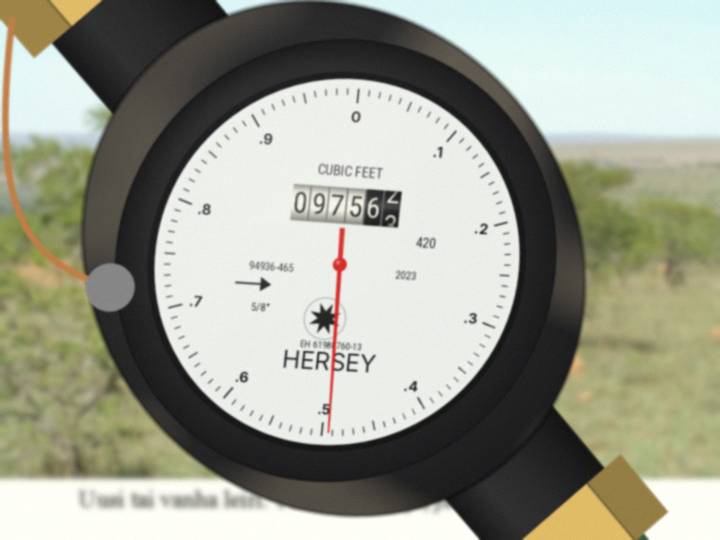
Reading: 97562.49 ft³
